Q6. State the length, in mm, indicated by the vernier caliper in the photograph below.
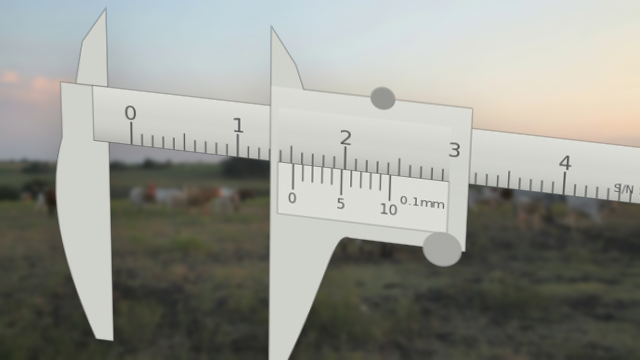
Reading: 15.2 mm
